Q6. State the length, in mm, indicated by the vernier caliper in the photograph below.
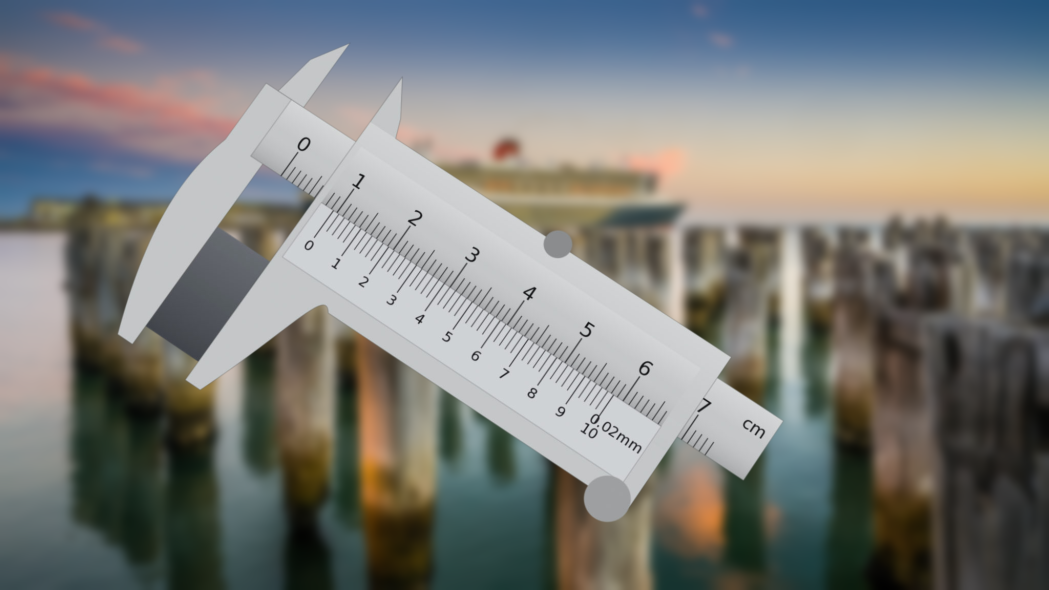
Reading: 9.4 mm
